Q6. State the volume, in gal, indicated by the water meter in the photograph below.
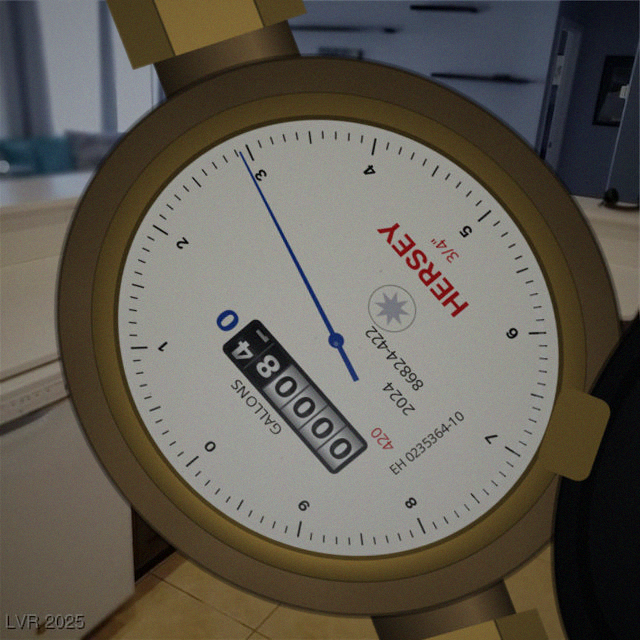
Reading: 842.9 gal
